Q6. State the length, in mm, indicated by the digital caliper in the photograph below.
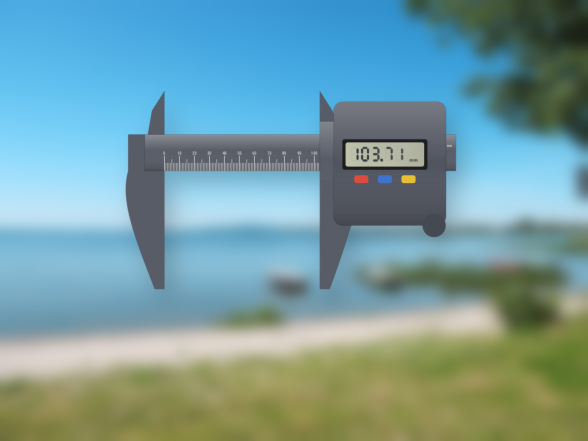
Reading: 103.71 mm
